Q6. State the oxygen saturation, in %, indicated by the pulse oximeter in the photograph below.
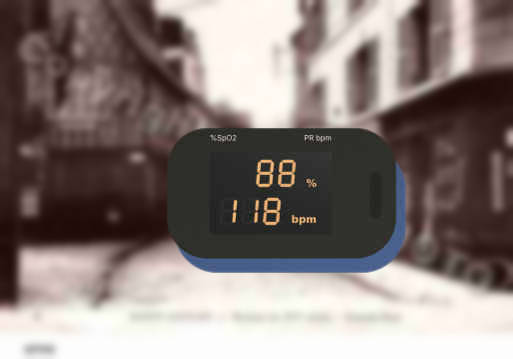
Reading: 88 %
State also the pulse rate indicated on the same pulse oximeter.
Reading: 118 bpm
